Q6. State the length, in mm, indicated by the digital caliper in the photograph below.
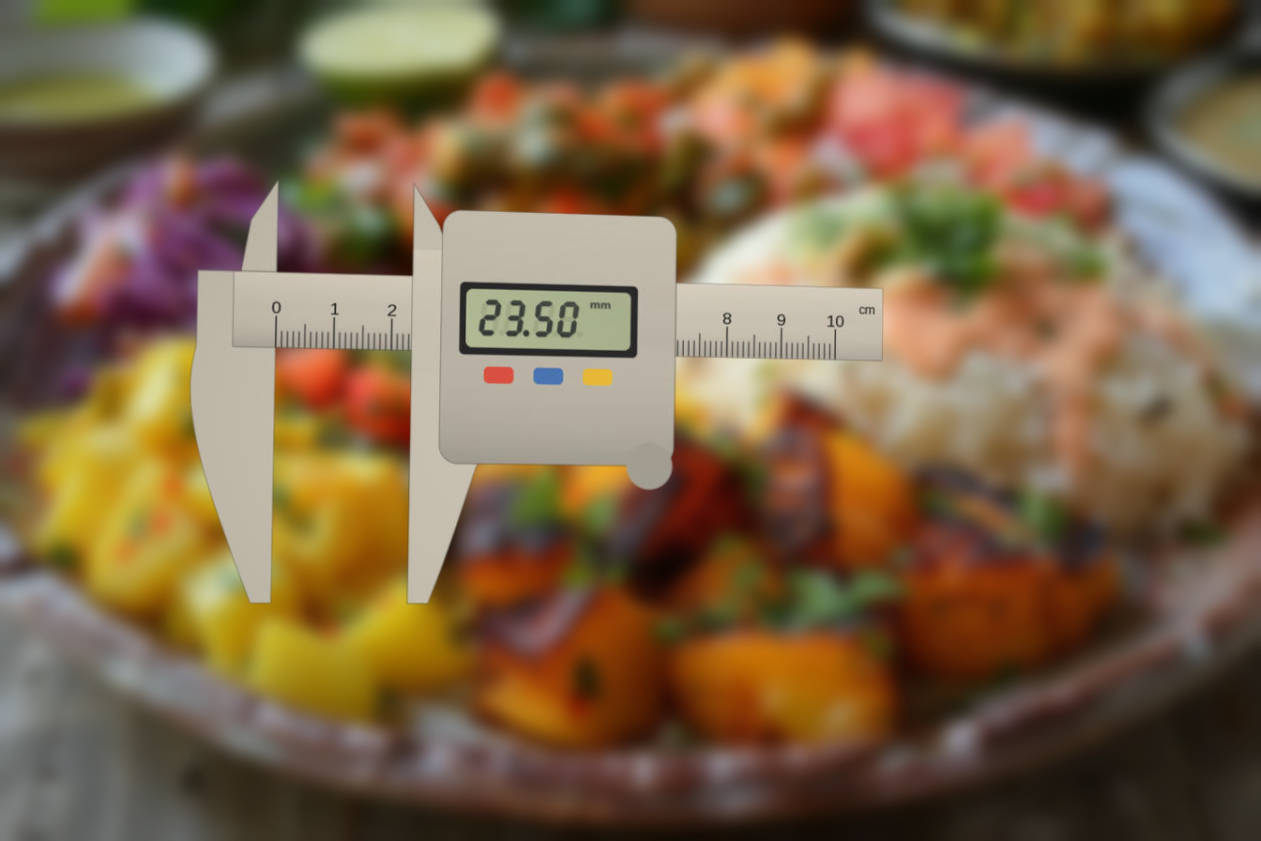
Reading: 23.50 mm
